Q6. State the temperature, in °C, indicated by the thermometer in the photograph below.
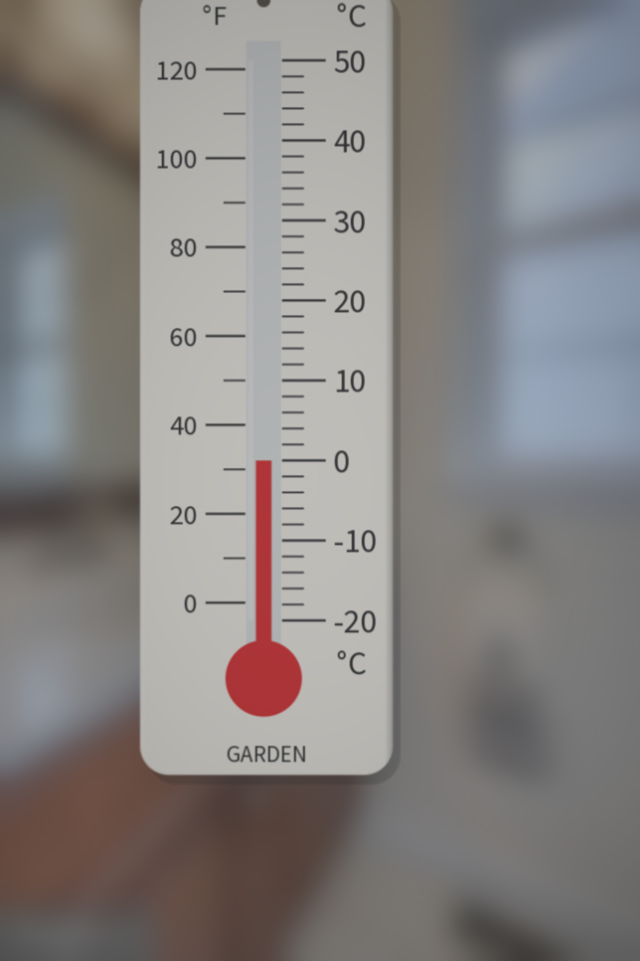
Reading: 0 °C
